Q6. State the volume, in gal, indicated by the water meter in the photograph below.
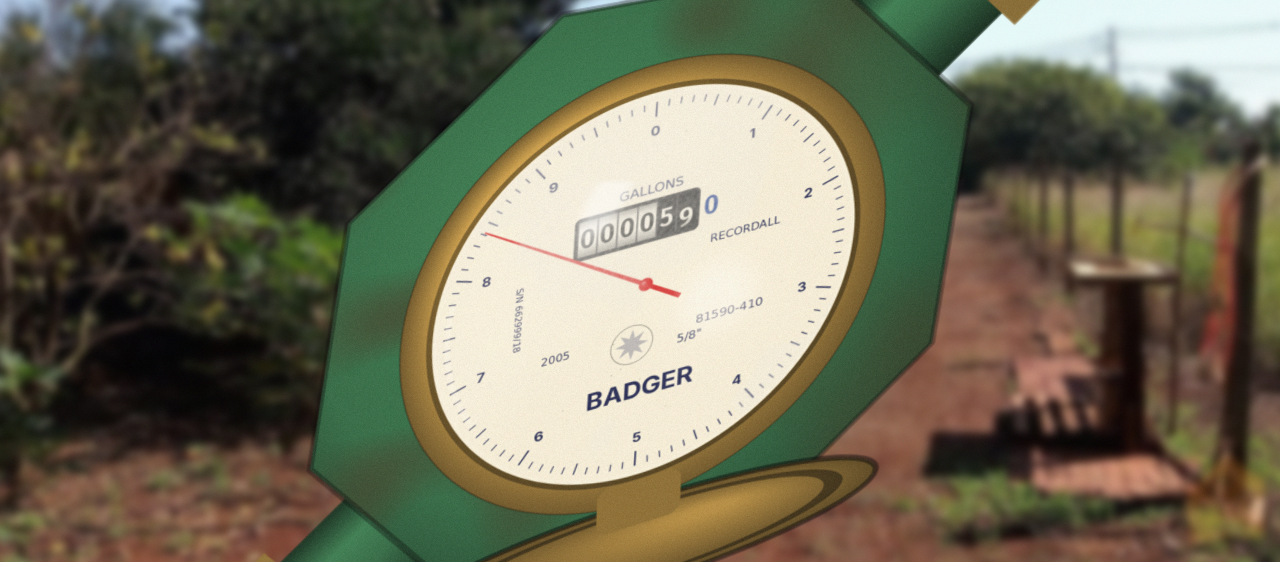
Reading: 588.4 gal
